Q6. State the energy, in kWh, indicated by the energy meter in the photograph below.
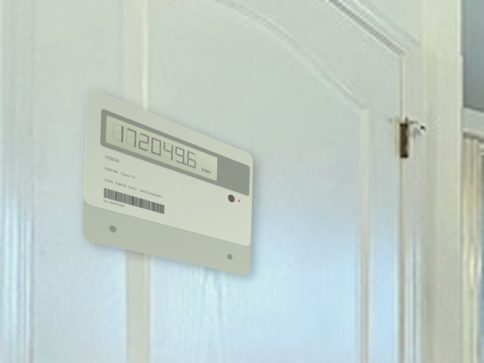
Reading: 172049.6 kWh
